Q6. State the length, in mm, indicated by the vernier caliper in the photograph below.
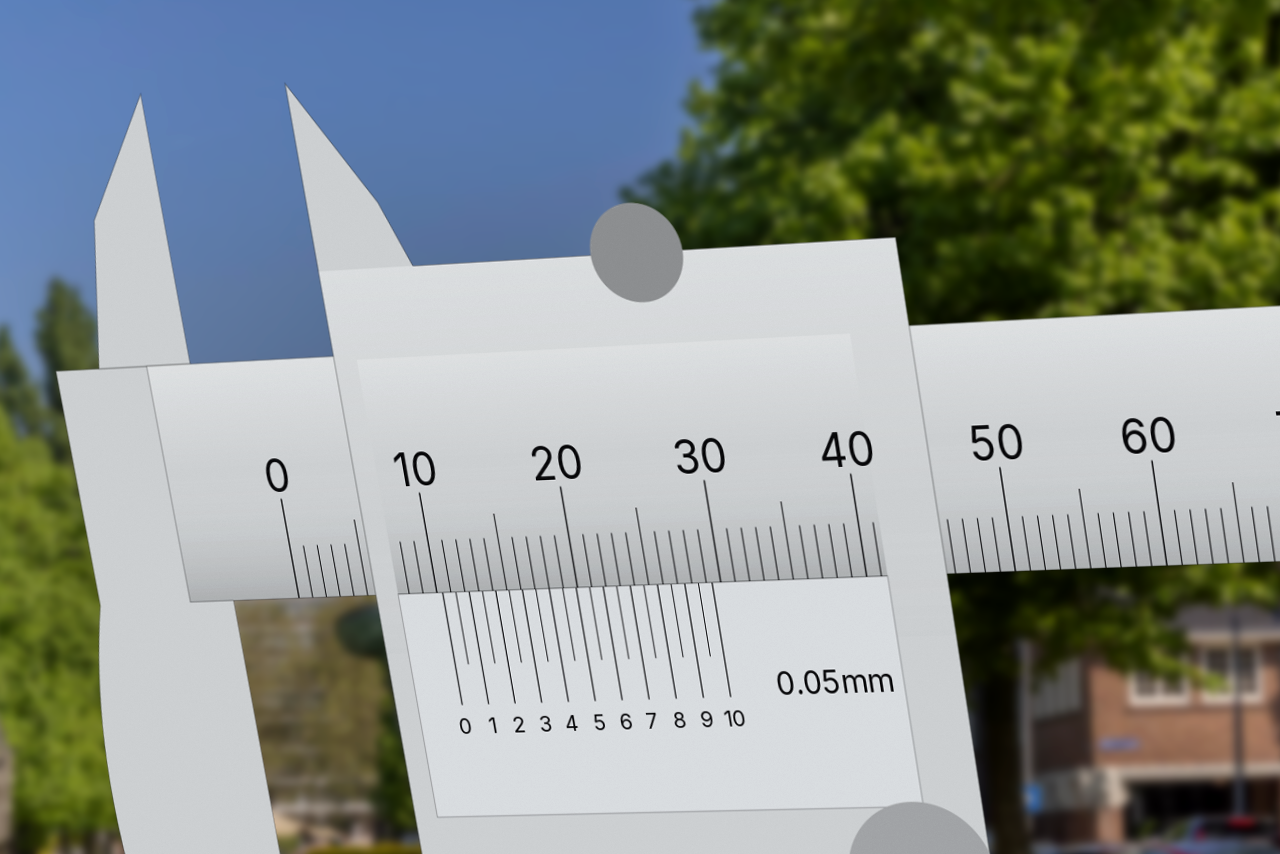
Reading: 10.4 mm
